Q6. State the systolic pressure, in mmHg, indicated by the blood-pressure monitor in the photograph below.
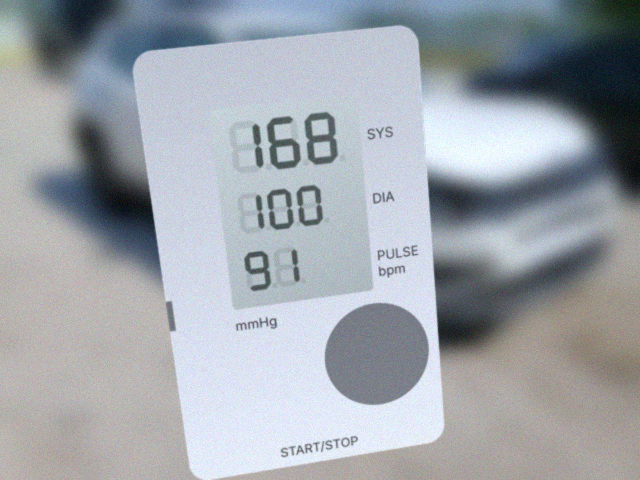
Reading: 168 mmHg
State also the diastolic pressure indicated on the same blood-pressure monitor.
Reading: 100 mmHg
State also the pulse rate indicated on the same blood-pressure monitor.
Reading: 91 bpm
